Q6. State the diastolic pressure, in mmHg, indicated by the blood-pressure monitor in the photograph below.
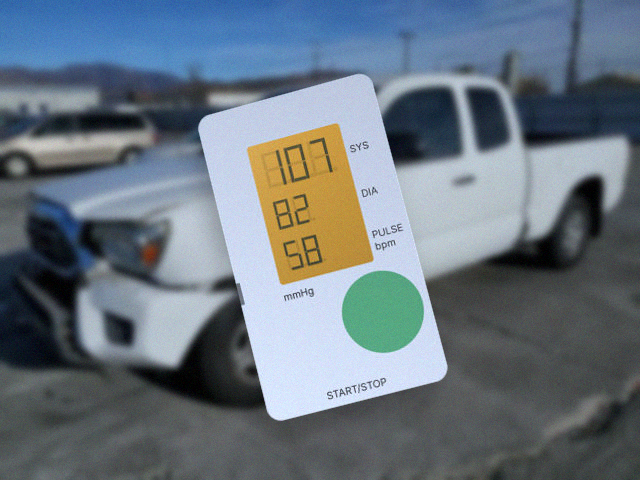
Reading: 82 mmHg
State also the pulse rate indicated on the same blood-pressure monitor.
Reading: 58 bpm
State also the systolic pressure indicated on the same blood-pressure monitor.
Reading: 107 mmHg
